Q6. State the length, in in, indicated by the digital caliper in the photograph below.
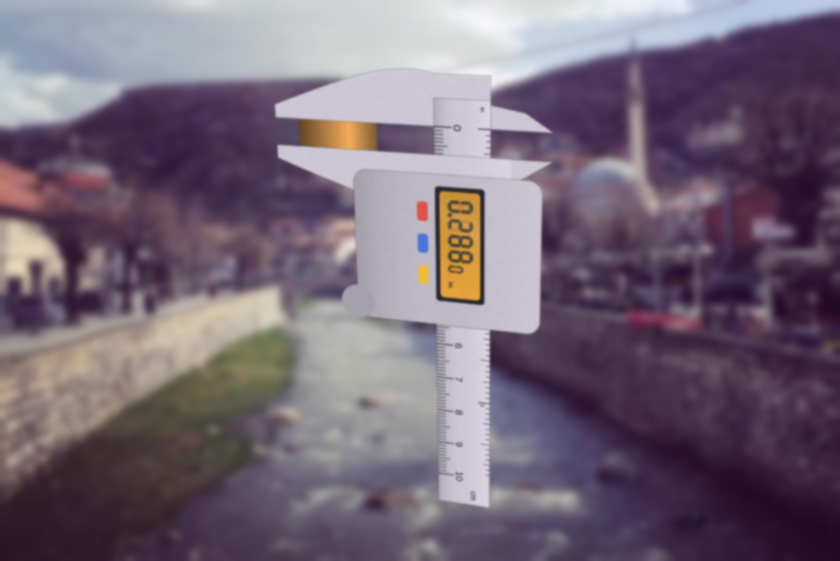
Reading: 0.2880 in
